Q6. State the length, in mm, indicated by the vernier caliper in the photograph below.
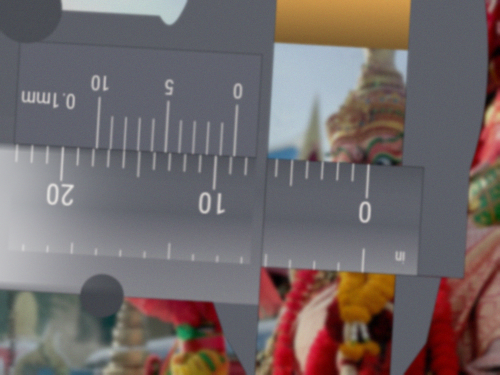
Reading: 8.8 mm
